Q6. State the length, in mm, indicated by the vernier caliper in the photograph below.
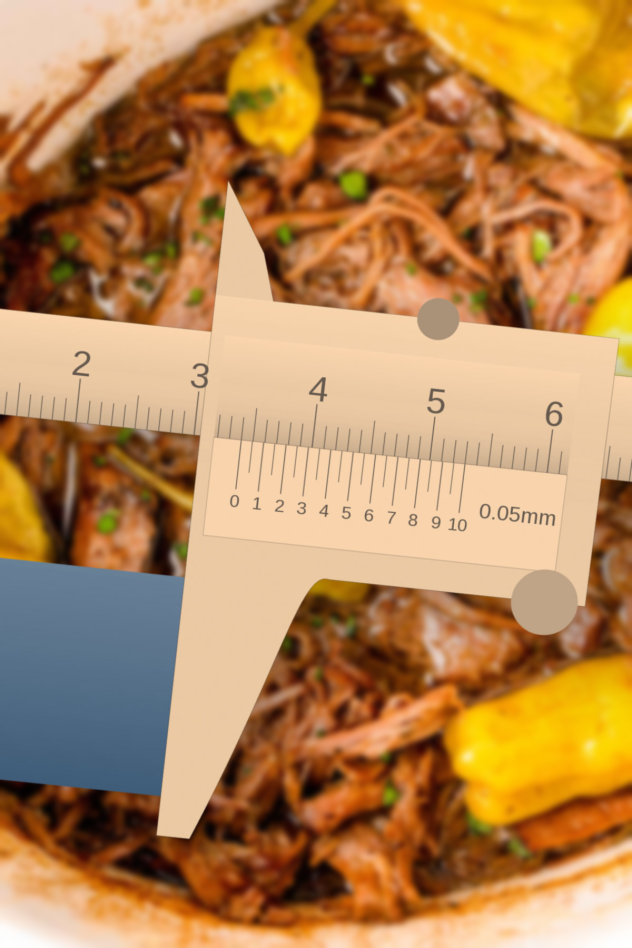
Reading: 34.0 mm
